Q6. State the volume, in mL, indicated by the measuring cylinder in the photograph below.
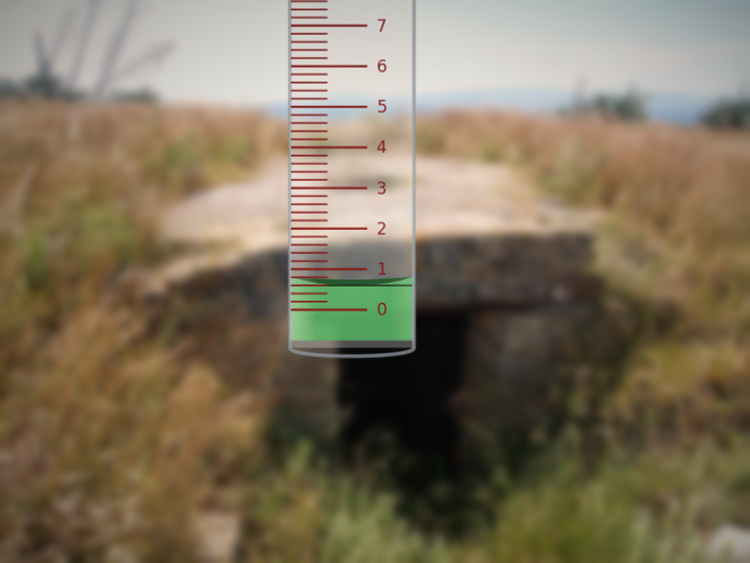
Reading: 0.6 mL
